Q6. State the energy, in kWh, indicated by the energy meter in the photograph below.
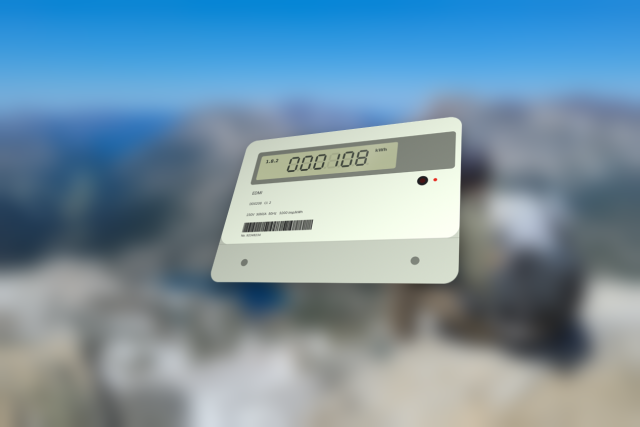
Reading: 108 kWh
